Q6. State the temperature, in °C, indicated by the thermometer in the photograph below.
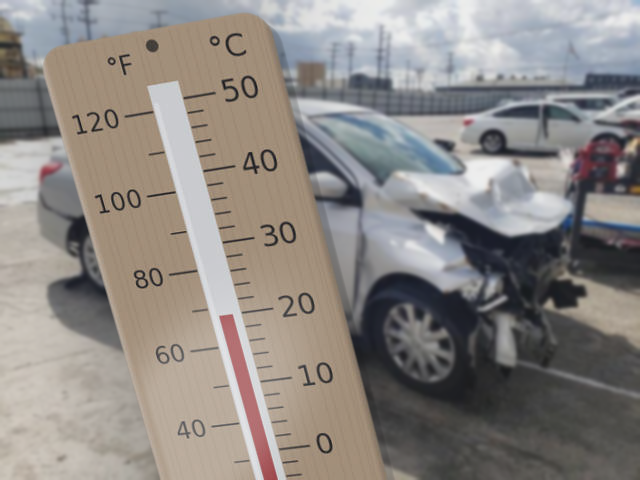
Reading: 20 °C
